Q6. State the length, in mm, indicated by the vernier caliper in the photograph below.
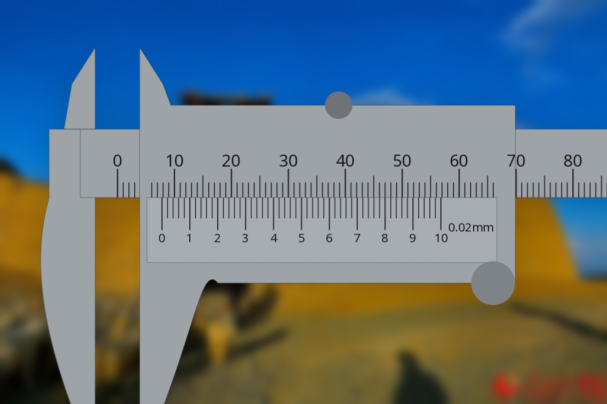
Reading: 7.8 mm
